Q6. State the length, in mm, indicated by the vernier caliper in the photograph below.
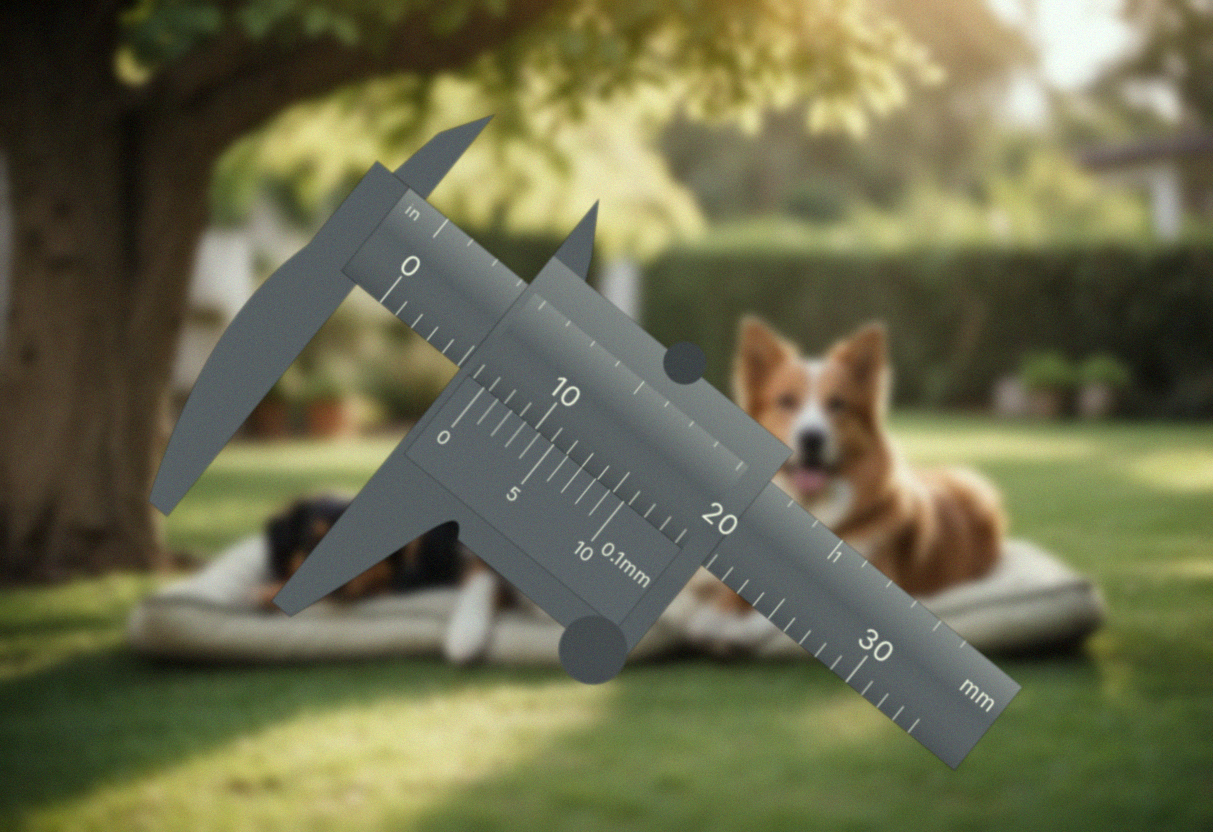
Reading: 6.7 mm
